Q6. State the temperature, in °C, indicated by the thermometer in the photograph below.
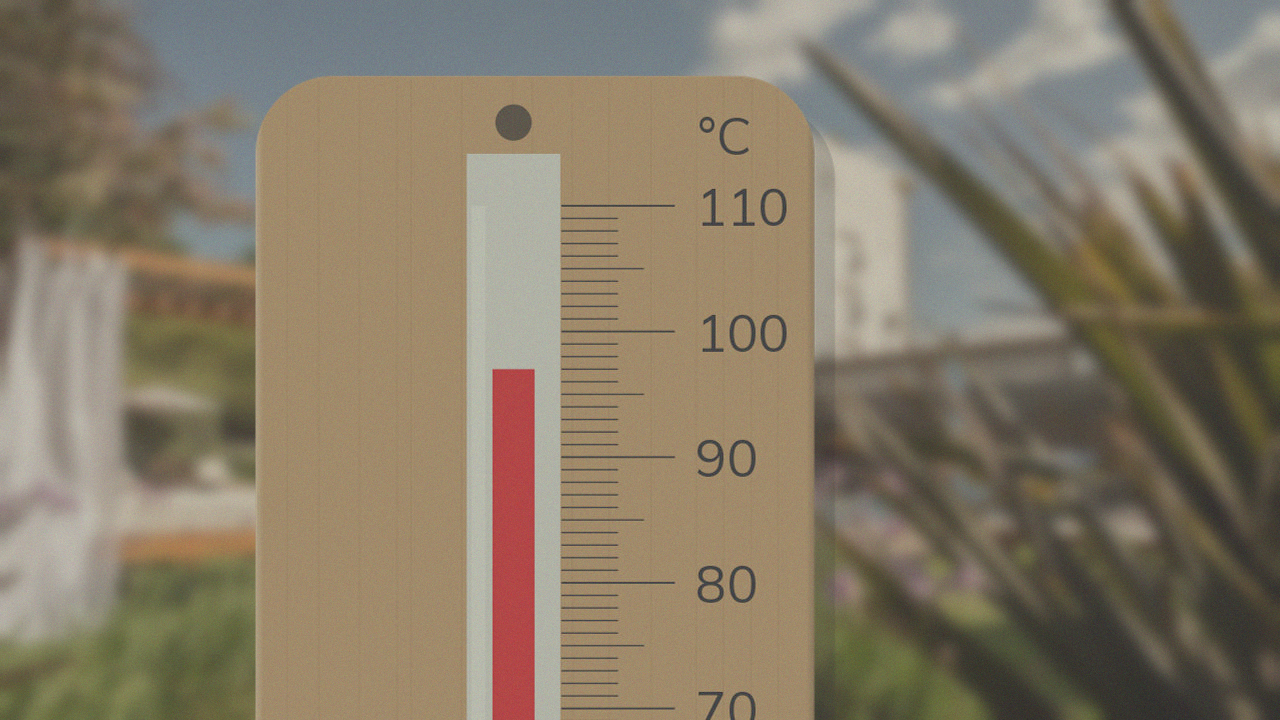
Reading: 97 °C
